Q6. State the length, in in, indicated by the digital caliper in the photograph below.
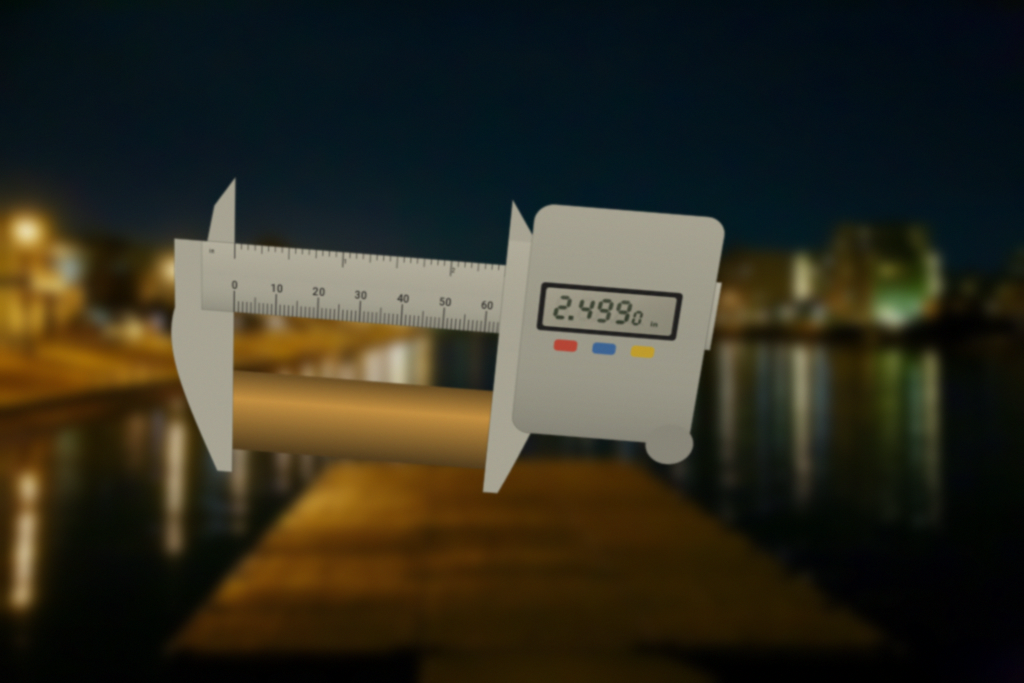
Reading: 2.4990 in
